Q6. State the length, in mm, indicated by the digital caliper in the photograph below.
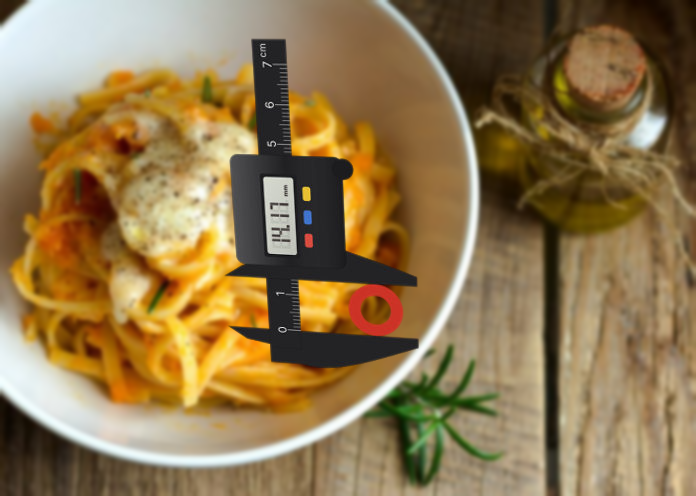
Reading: 14.17 mm
